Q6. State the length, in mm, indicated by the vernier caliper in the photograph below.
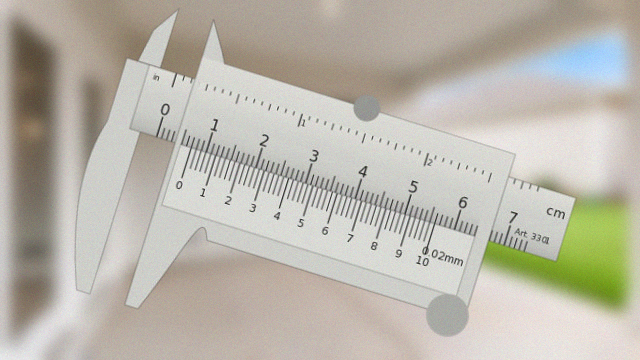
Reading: 7.0 mm
